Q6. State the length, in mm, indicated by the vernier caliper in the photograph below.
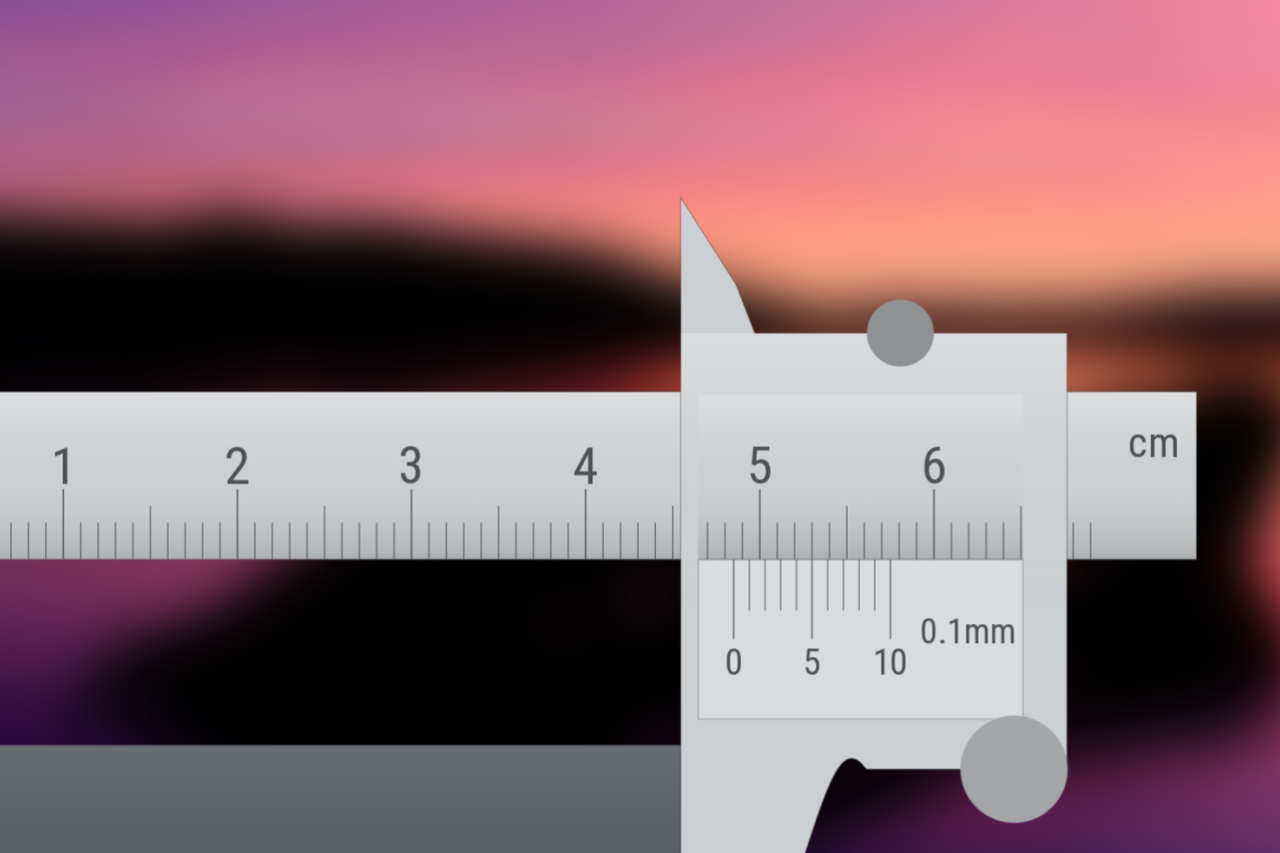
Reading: 48.5 mm
